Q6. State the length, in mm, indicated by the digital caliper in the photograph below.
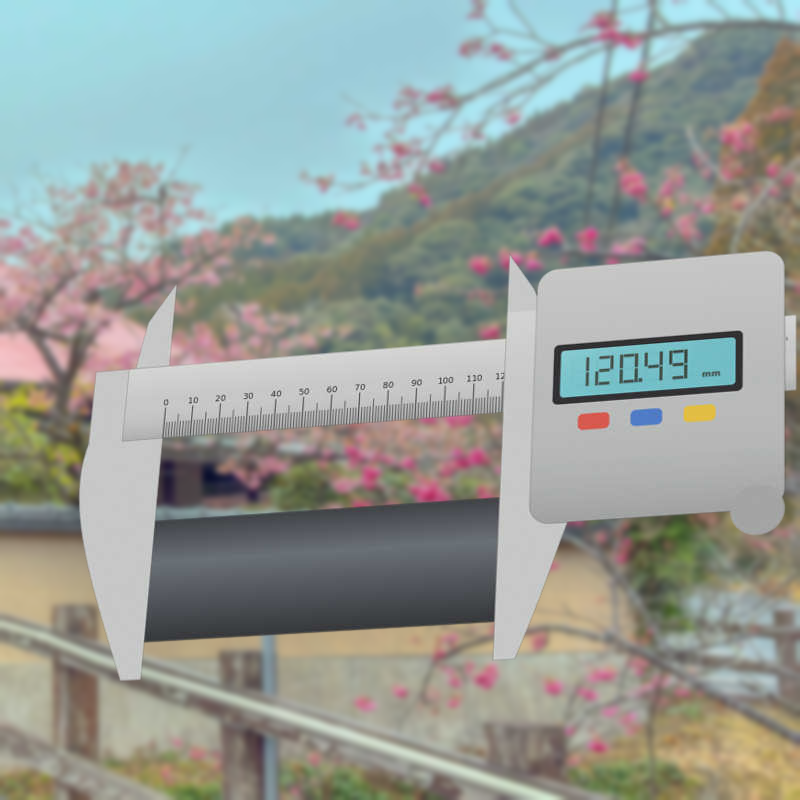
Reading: 120.49 mm
